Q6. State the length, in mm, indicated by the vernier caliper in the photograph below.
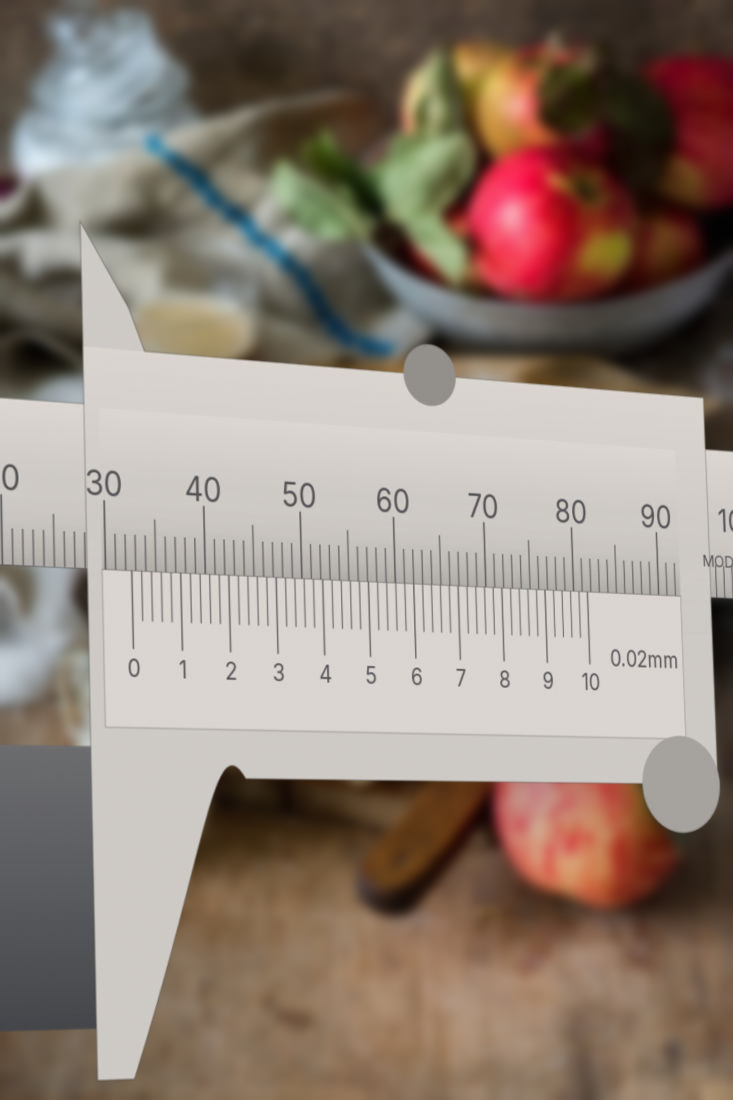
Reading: 32.6 mm
